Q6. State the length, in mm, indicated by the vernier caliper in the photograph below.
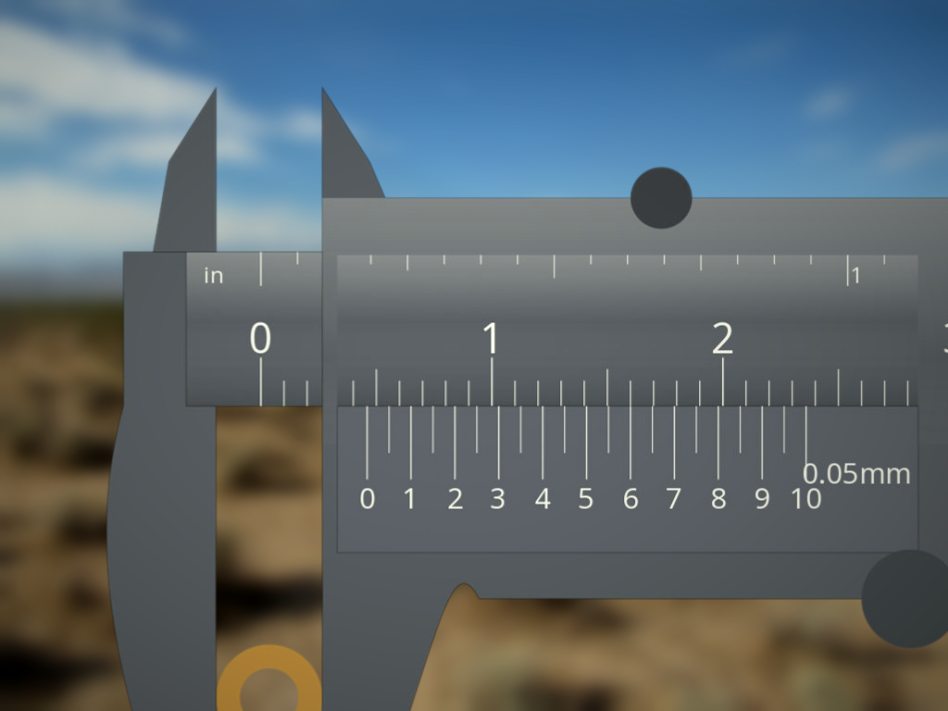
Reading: 4.60 mm
